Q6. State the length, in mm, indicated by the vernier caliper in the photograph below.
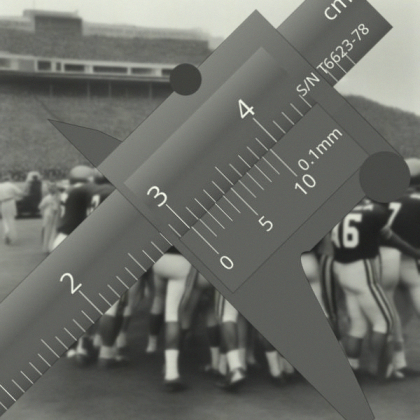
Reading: 30.2 mm
